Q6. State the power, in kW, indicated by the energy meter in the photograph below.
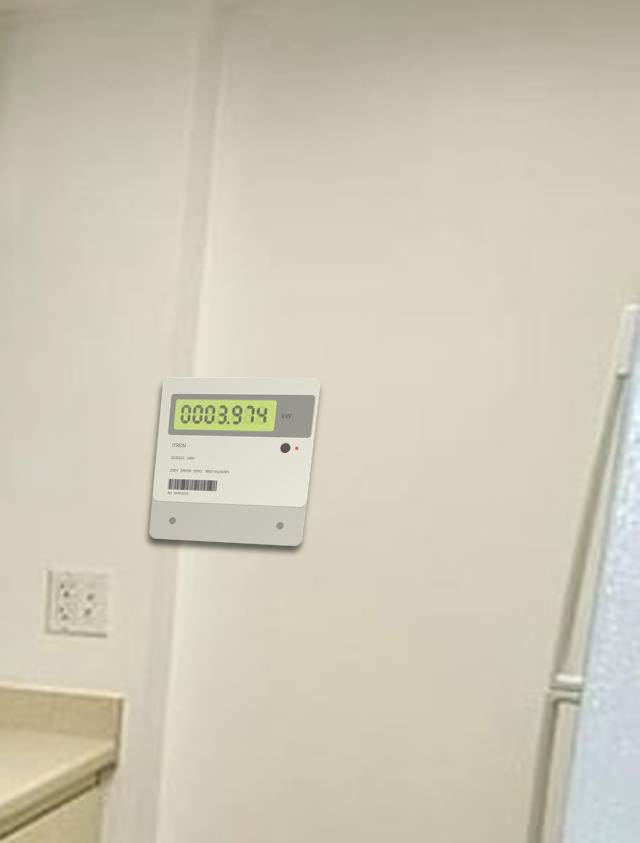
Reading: 3.974 kW
